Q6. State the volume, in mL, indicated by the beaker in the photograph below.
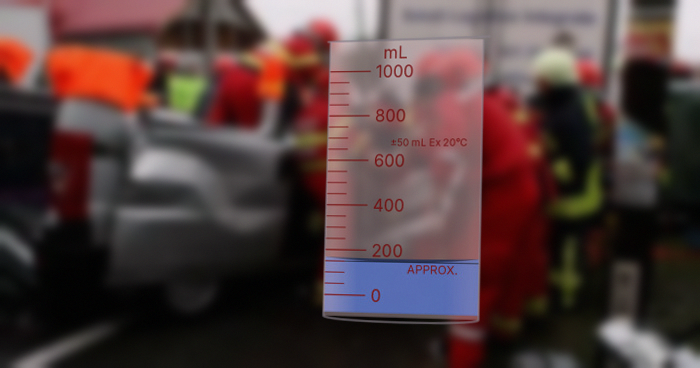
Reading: 150 mL
